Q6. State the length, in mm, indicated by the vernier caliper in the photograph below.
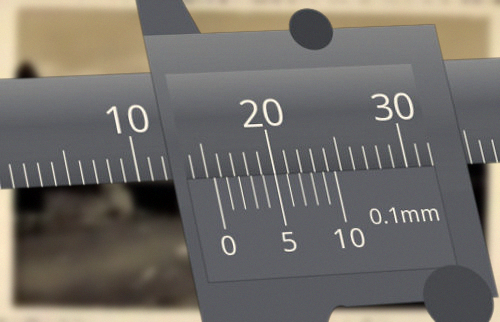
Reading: 15.5 mm
